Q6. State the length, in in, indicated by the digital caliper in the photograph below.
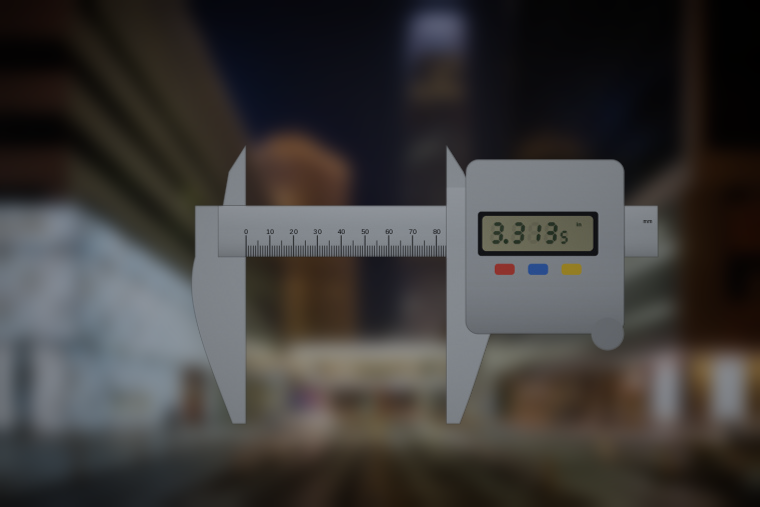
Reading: 3.3135 in
